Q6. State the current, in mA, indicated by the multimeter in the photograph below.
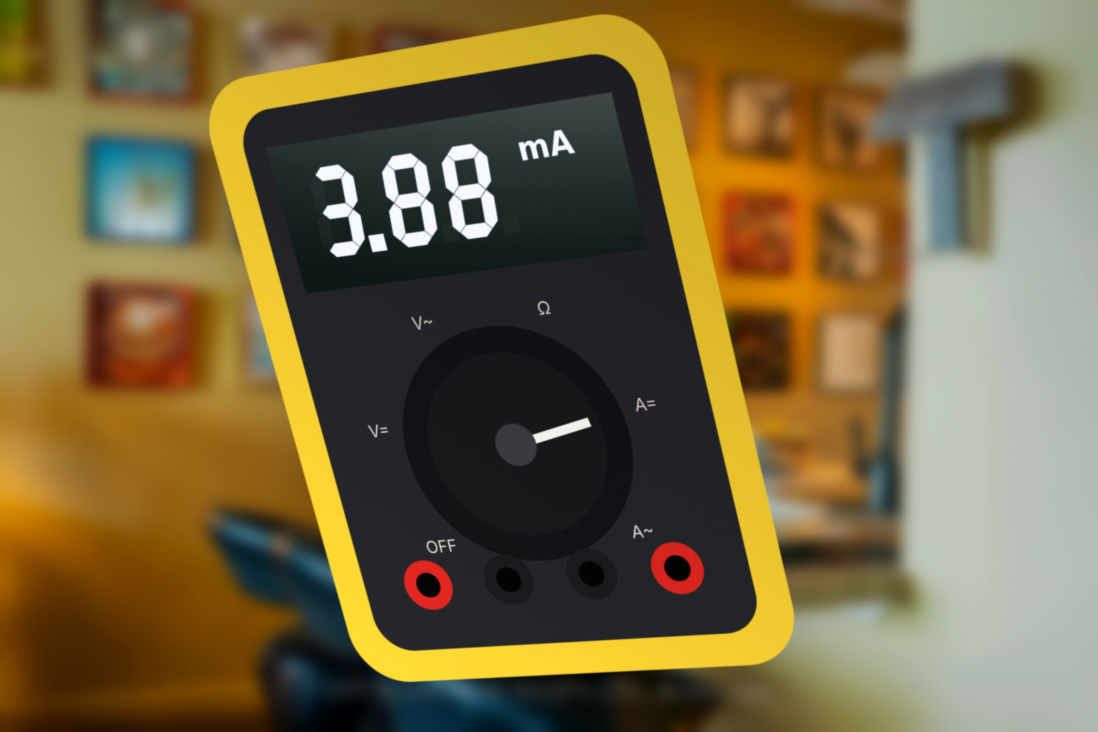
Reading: 3.88 mA
